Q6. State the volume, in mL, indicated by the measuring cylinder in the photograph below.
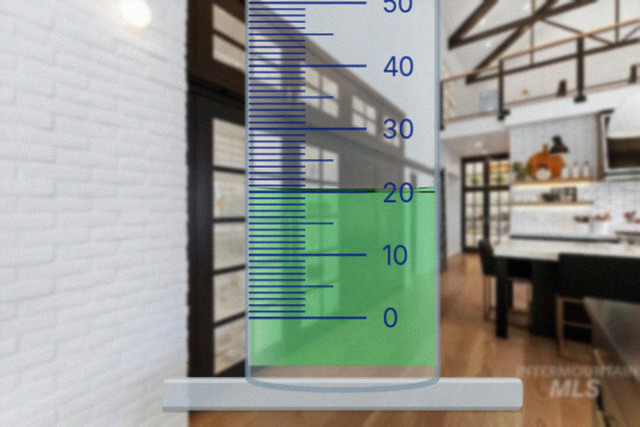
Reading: 20 mL
